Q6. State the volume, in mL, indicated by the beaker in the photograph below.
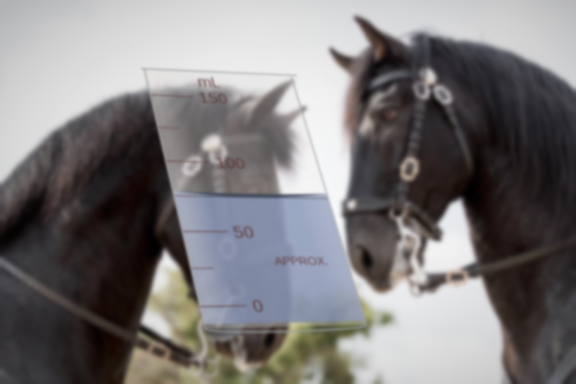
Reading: 75 mL
